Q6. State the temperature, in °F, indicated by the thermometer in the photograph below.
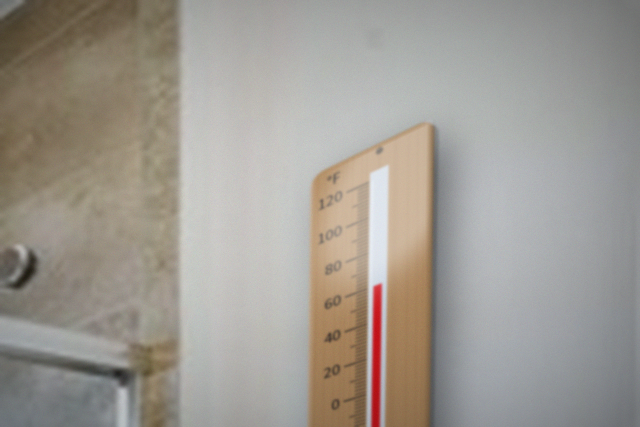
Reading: 60 °F
